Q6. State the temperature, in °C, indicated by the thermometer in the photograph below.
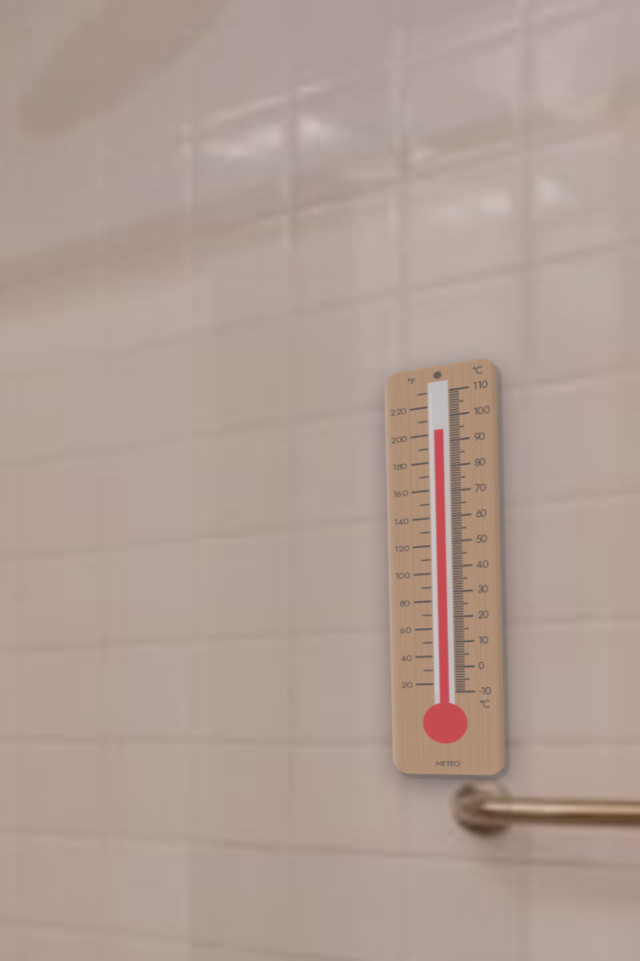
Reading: 95 °C
